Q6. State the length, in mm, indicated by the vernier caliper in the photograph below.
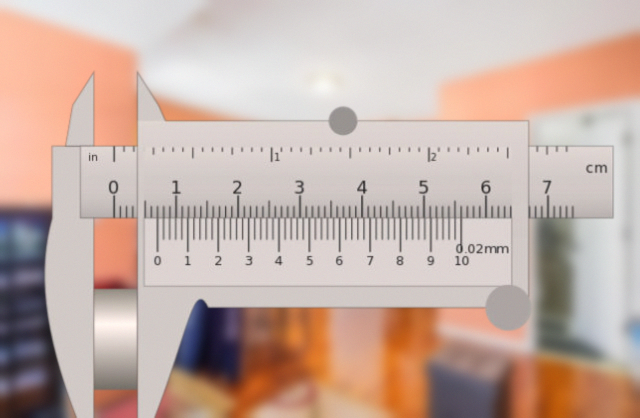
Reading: 7.0 mm
